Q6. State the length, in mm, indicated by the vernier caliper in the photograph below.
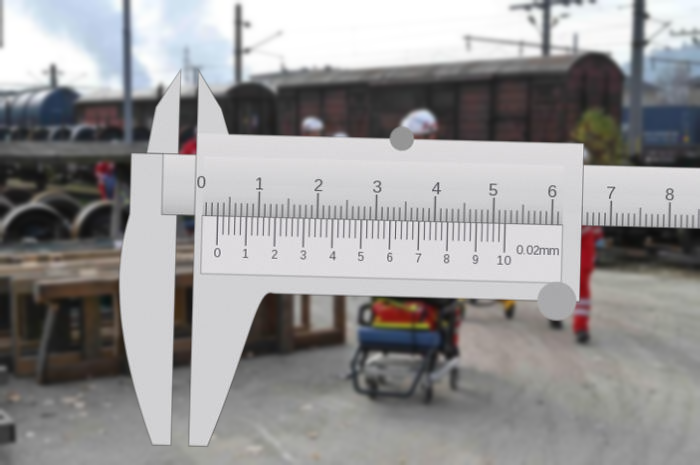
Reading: 3.0 mm
